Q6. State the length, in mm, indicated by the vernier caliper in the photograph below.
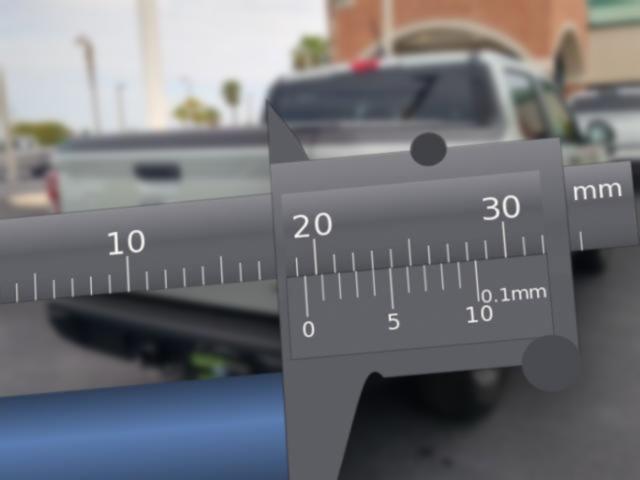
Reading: 19.4 mm
